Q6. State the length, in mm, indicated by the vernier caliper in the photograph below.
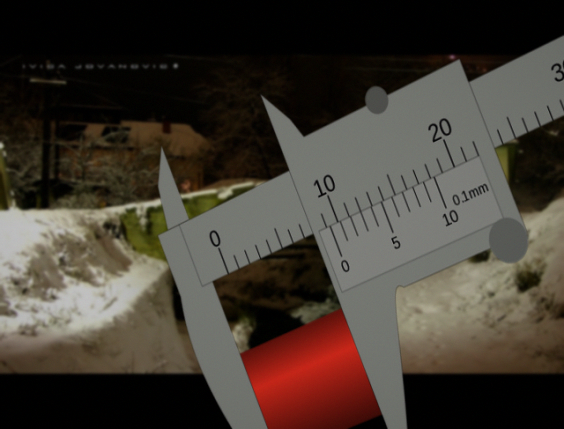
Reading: 9.3 mm
